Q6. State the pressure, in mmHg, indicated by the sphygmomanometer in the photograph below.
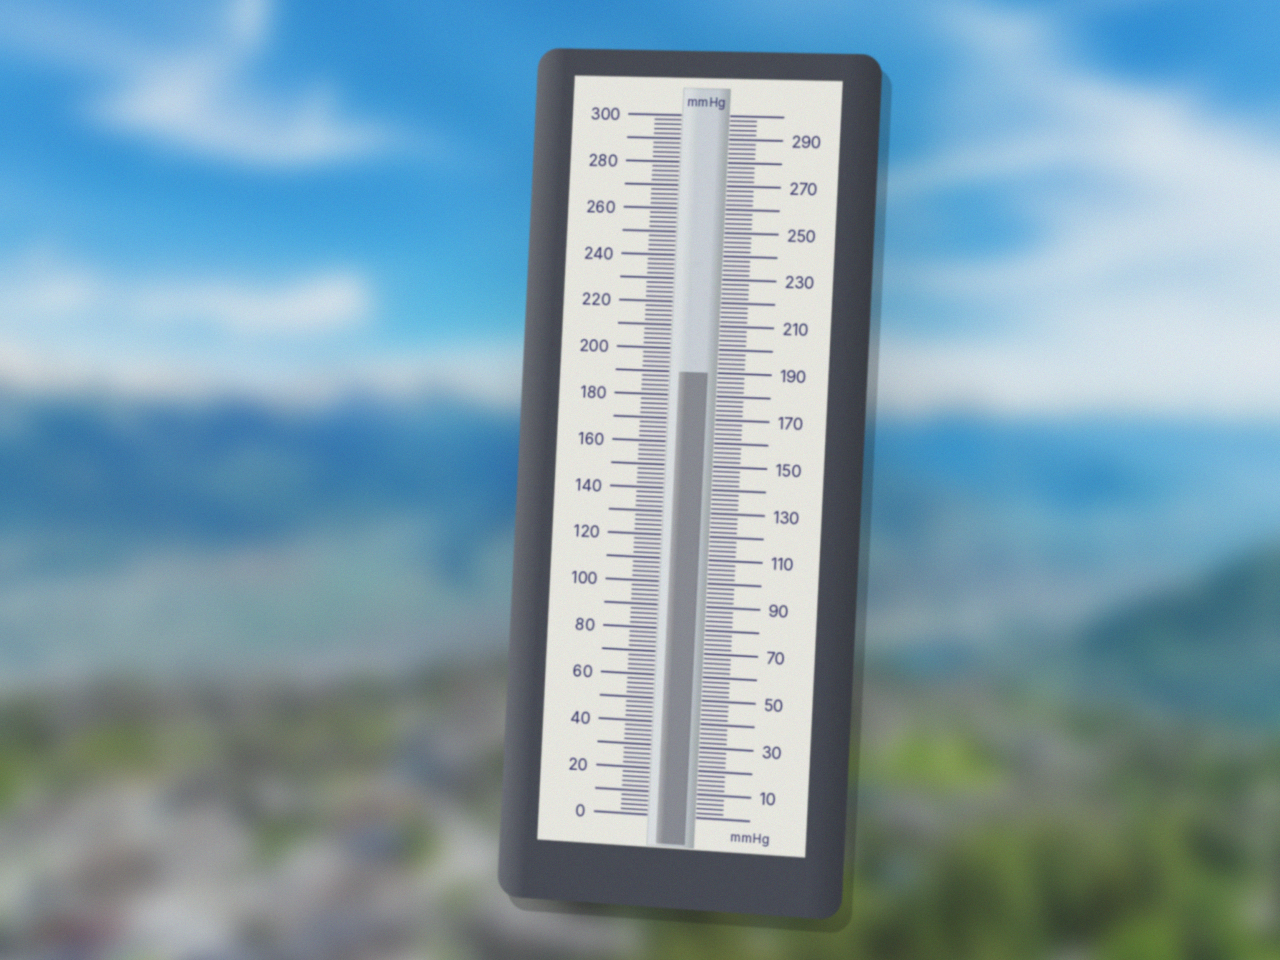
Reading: 190 mmHg
